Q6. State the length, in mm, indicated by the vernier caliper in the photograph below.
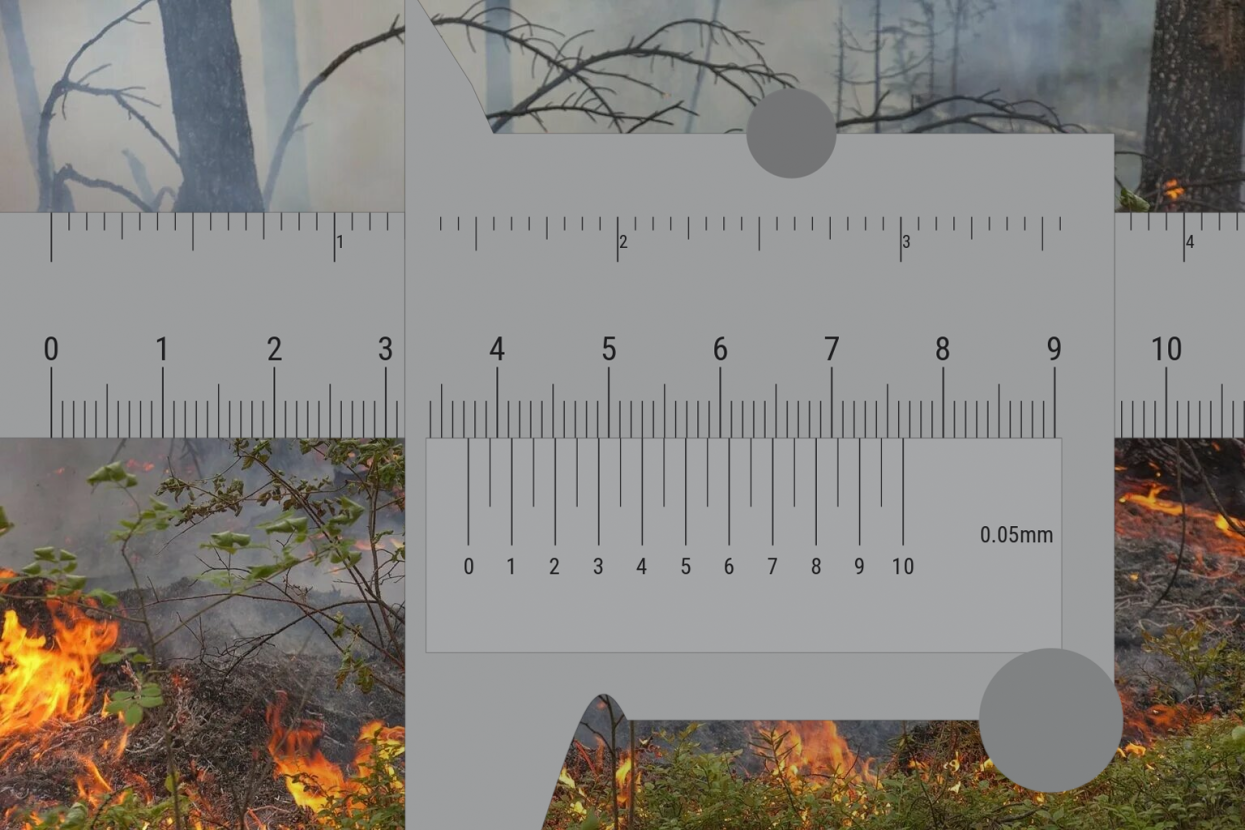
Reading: 37.4 mm
